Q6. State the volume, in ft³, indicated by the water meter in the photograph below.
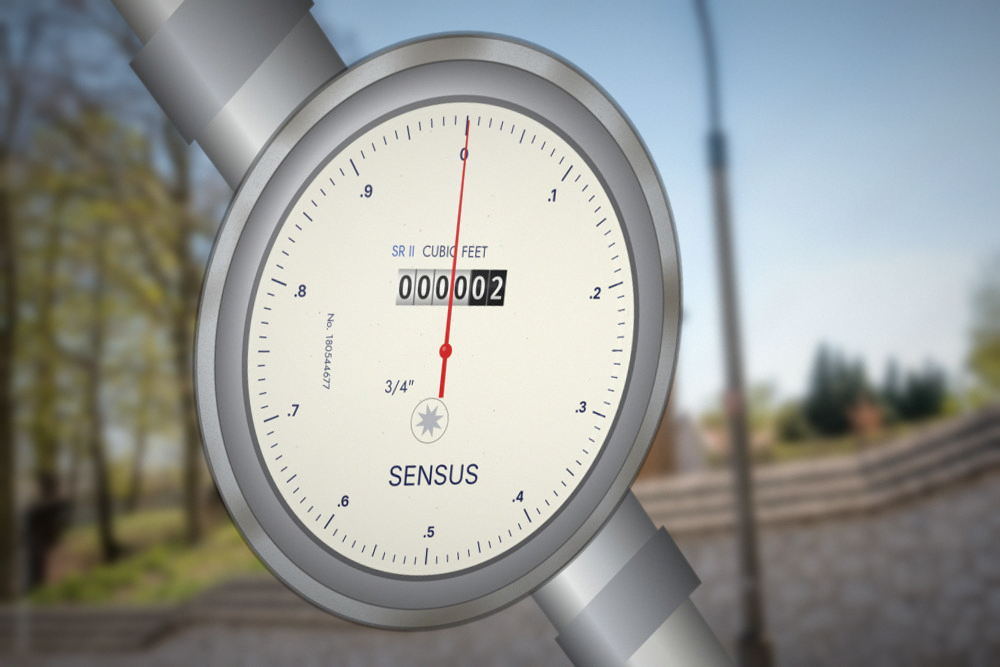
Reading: 2.00 ft³
